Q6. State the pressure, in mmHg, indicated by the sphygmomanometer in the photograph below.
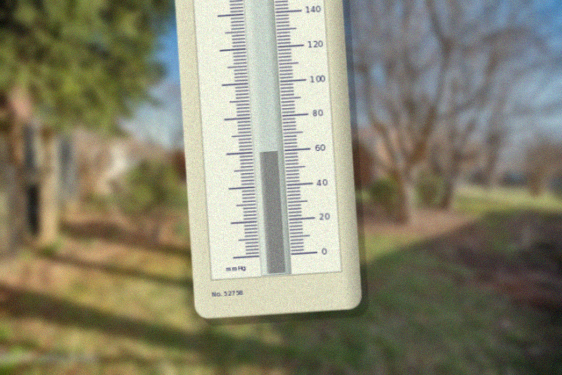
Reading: 60 mmHg
